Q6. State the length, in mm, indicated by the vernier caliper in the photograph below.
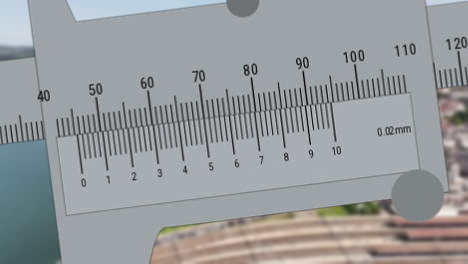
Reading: 45.5 mm
